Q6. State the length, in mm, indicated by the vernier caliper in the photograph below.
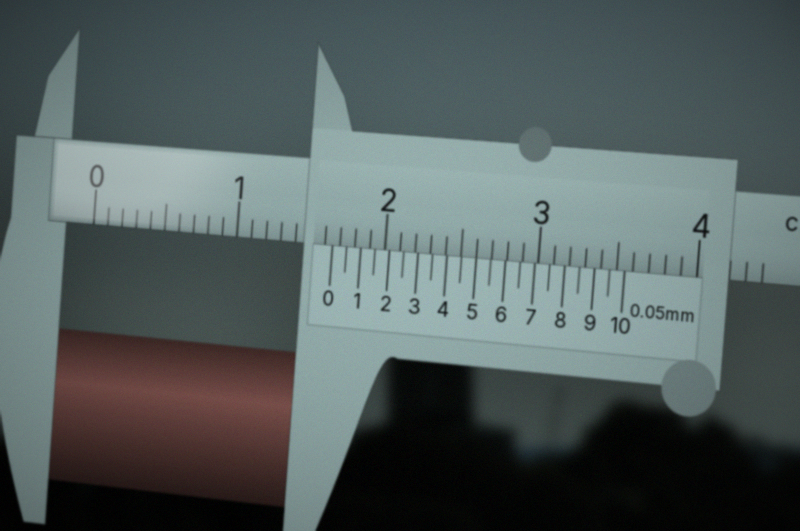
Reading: 16.5 mm
